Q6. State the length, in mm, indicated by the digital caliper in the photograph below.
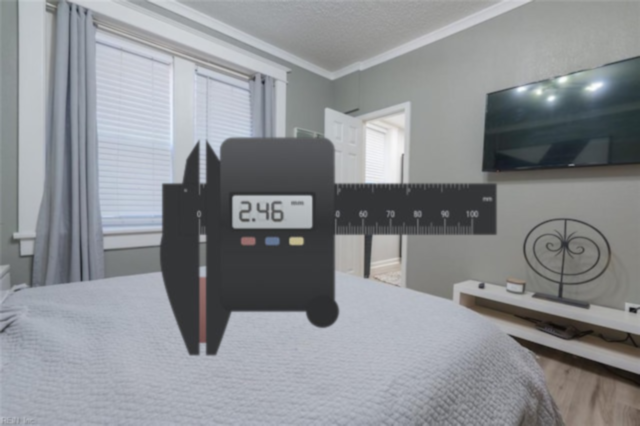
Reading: 2.46 mm
